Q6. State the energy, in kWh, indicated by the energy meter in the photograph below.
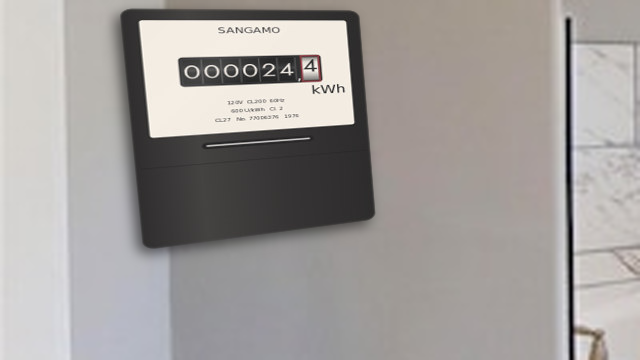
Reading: 24.4 kWh
